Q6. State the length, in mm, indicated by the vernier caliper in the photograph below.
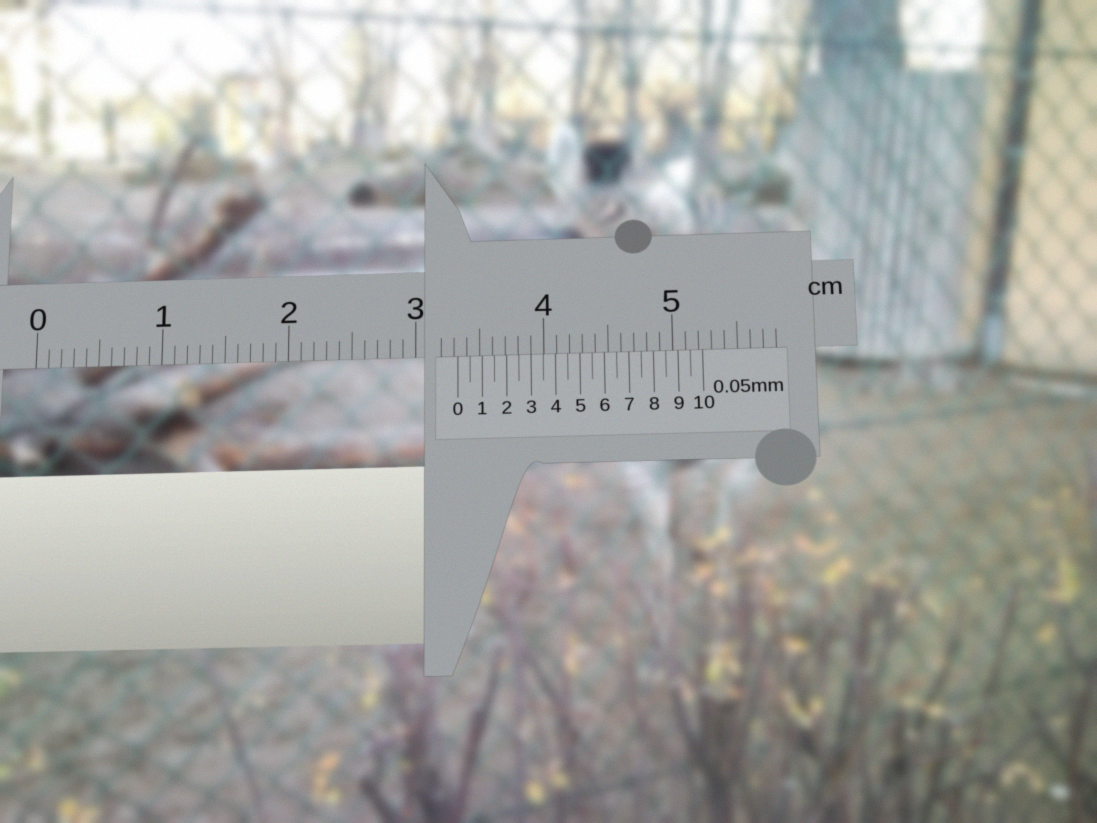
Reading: 33.3 mm
